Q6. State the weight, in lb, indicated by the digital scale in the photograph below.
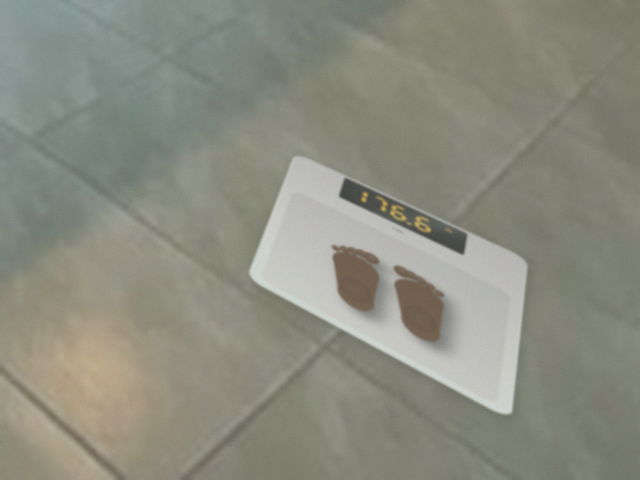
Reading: 176.6 lb
